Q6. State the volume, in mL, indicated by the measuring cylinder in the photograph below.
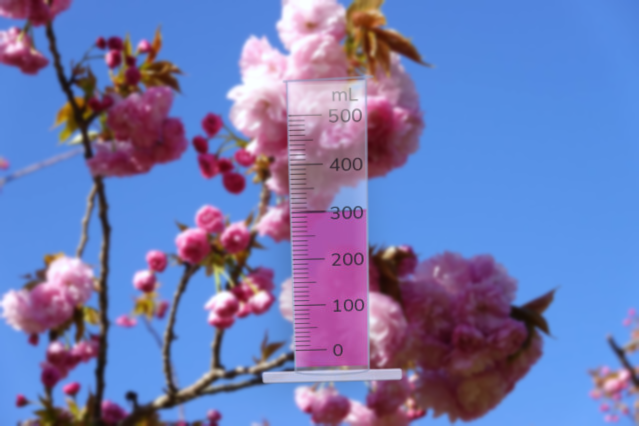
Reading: 300 mL
